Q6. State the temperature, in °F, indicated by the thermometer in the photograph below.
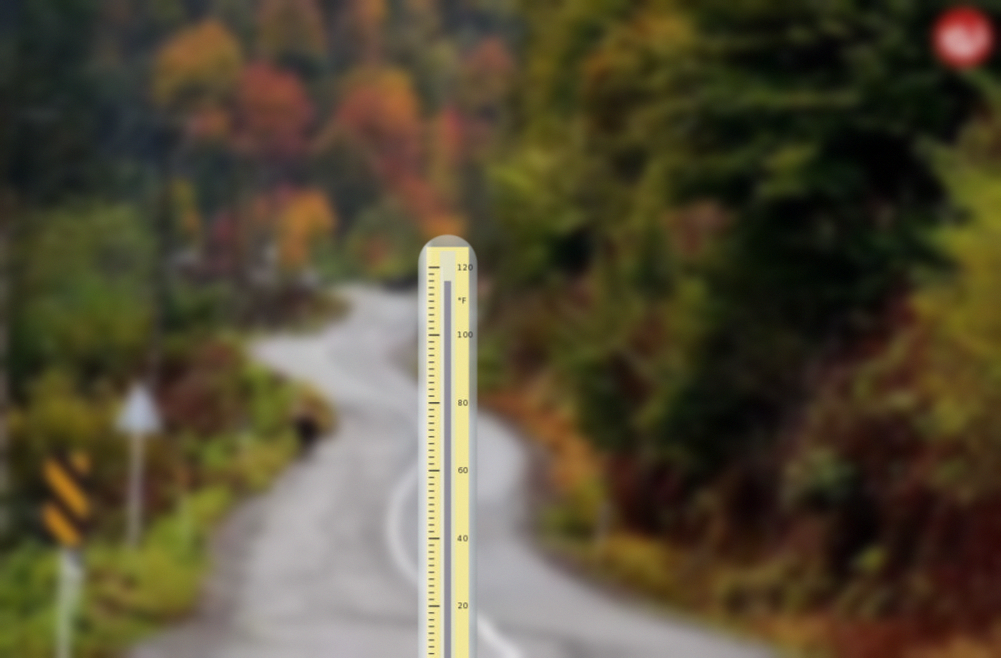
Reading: 116 °F
